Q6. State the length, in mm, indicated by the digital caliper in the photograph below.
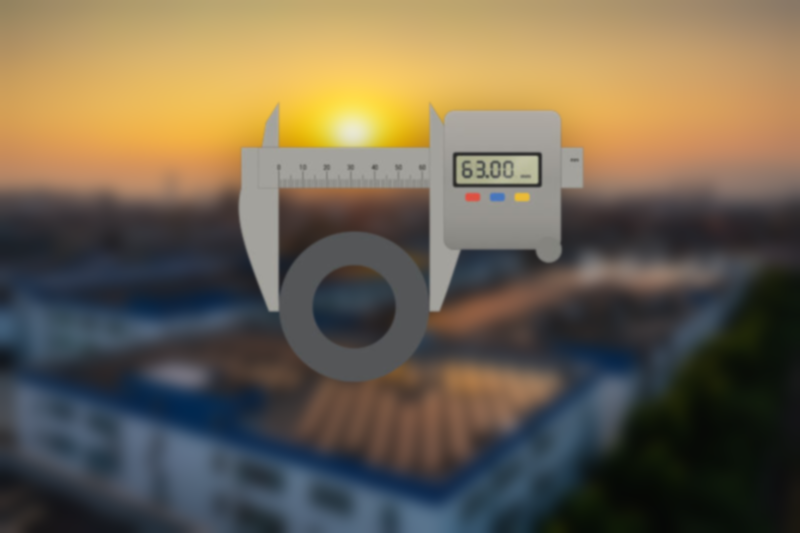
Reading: 63.00 mm
